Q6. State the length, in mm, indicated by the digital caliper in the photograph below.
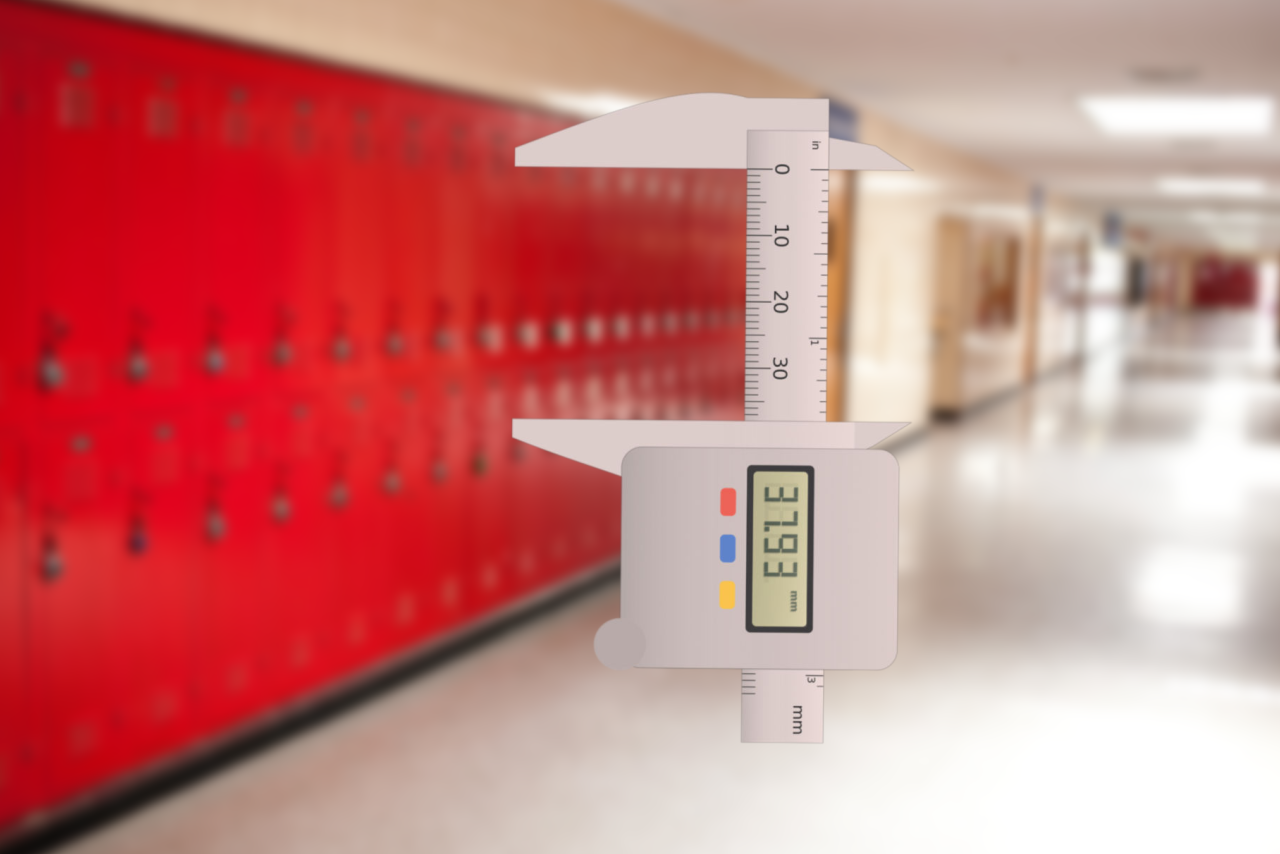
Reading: 37.93 mm
